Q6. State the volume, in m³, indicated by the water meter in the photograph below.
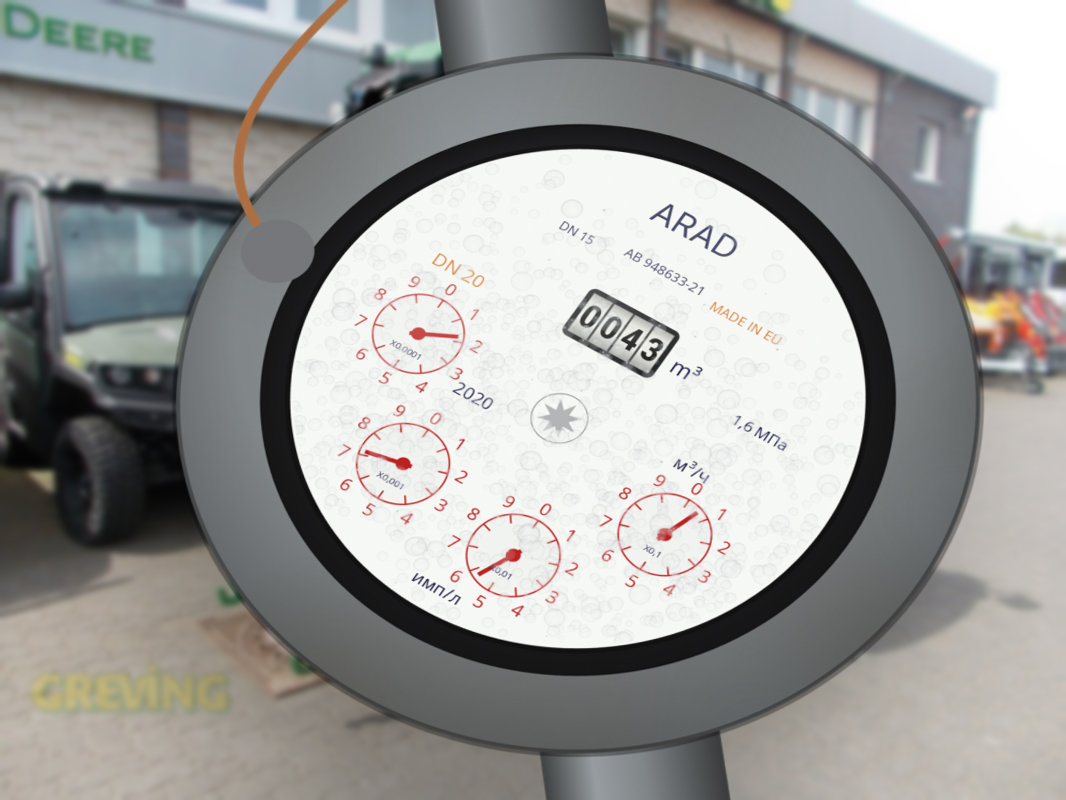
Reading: 43.0571 m³
